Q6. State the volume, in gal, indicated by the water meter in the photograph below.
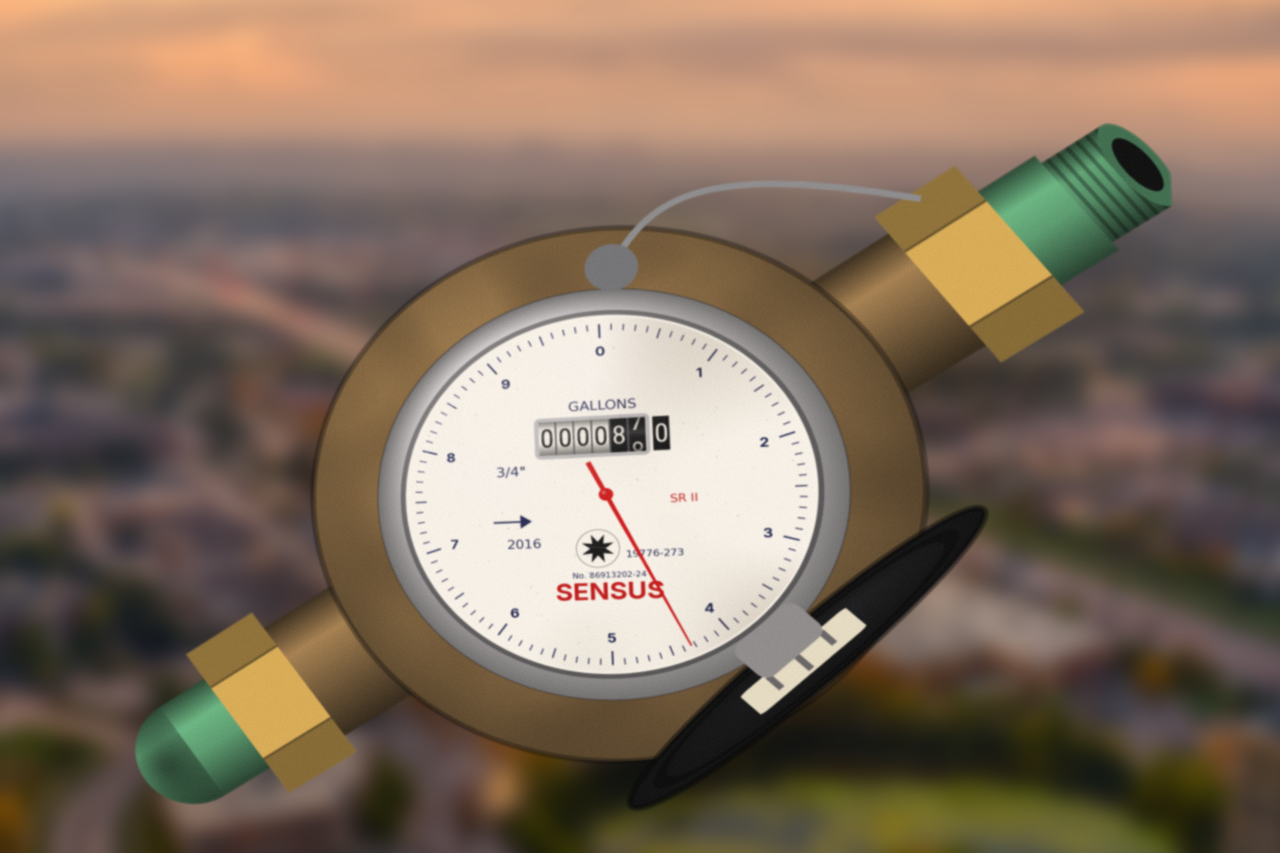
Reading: 874.3 gal
